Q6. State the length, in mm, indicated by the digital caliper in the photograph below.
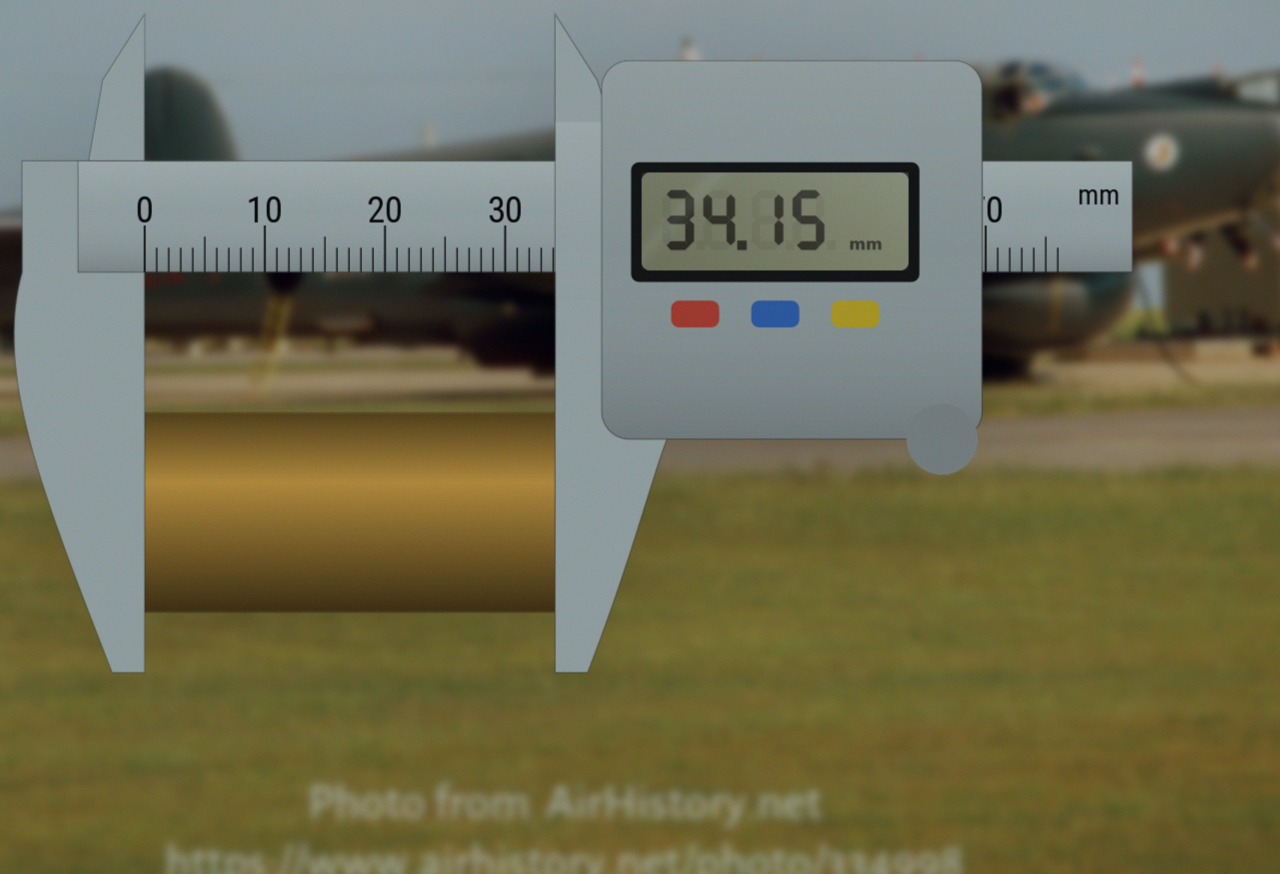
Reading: 34.15 mm
